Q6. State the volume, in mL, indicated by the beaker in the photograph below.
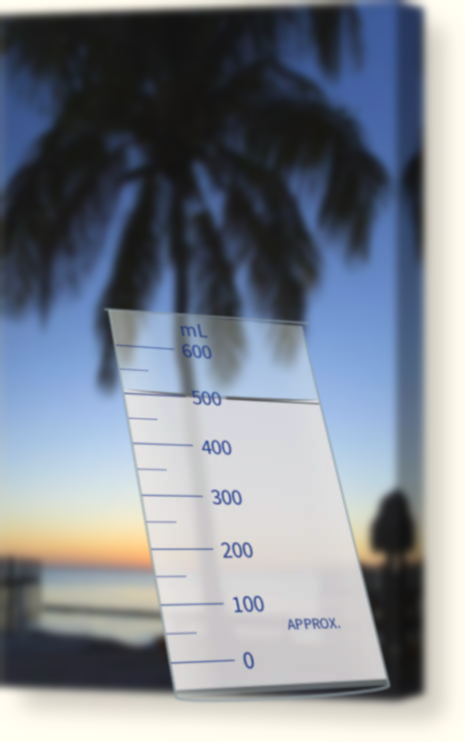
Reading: 500 mL
